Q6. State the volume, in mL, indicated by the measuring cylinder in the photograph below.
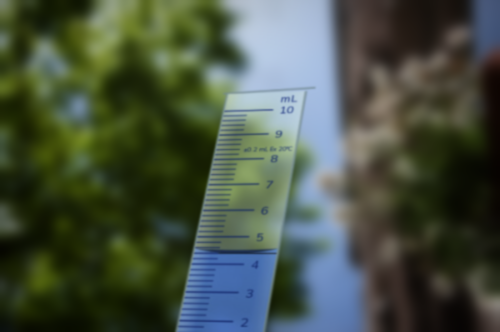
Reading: 4.4 mL
